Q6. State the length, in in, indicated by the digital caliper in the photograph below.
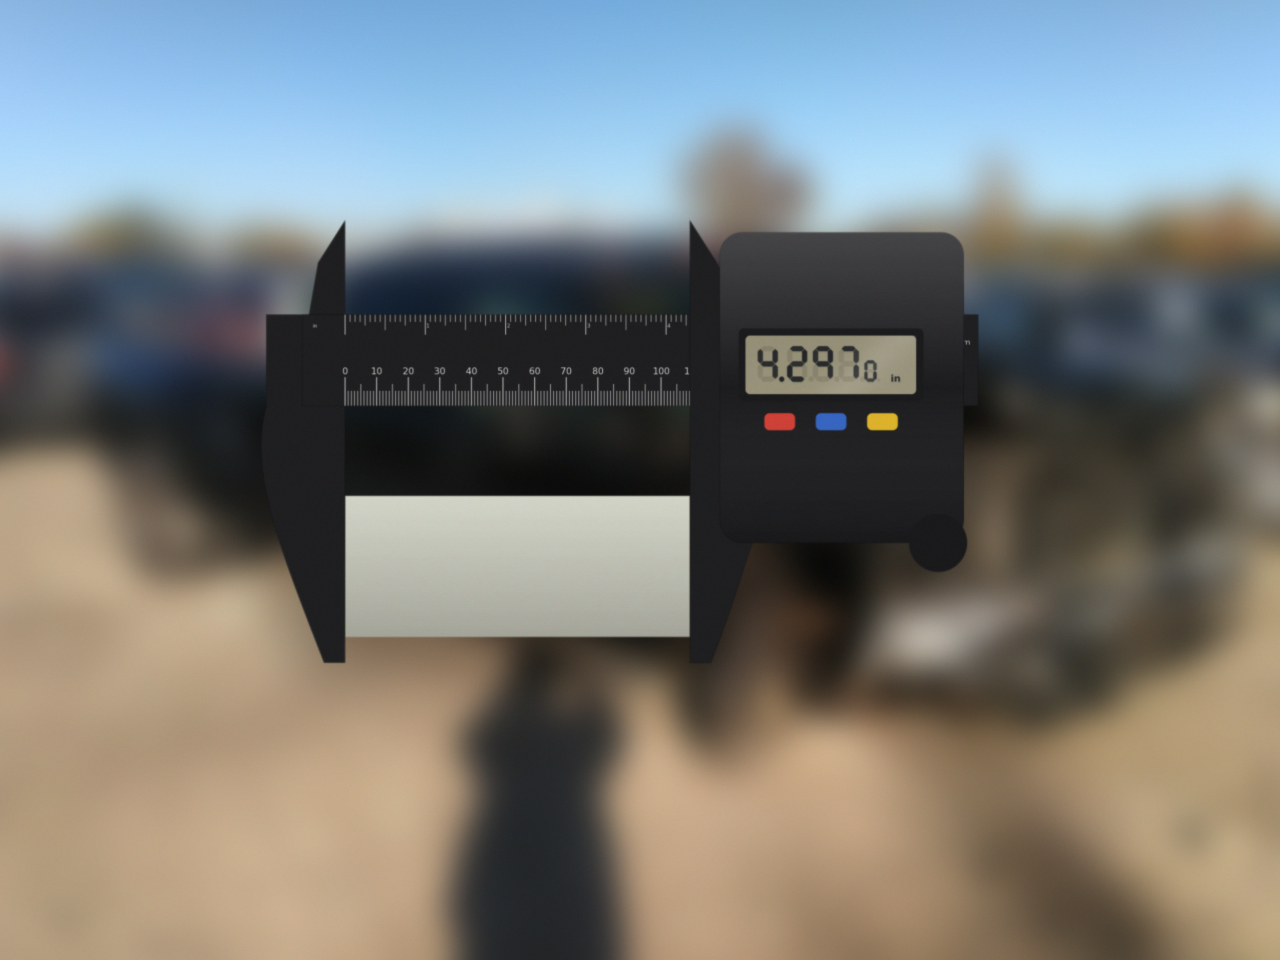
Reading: 4.2970 in
